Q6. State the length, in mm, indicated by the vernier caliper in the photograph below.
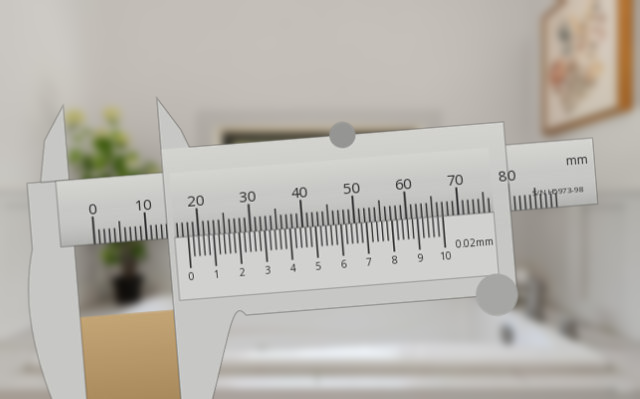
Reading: 18.0 mm
